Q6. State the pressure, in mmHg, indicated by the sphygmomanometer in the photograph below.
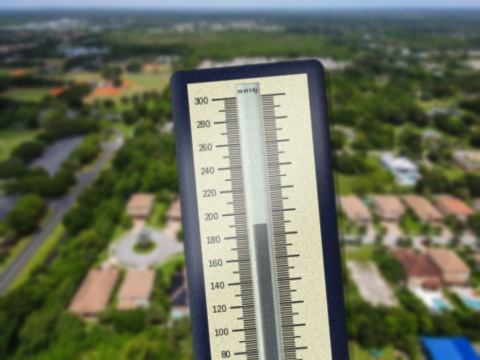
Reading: 190 mmHg
